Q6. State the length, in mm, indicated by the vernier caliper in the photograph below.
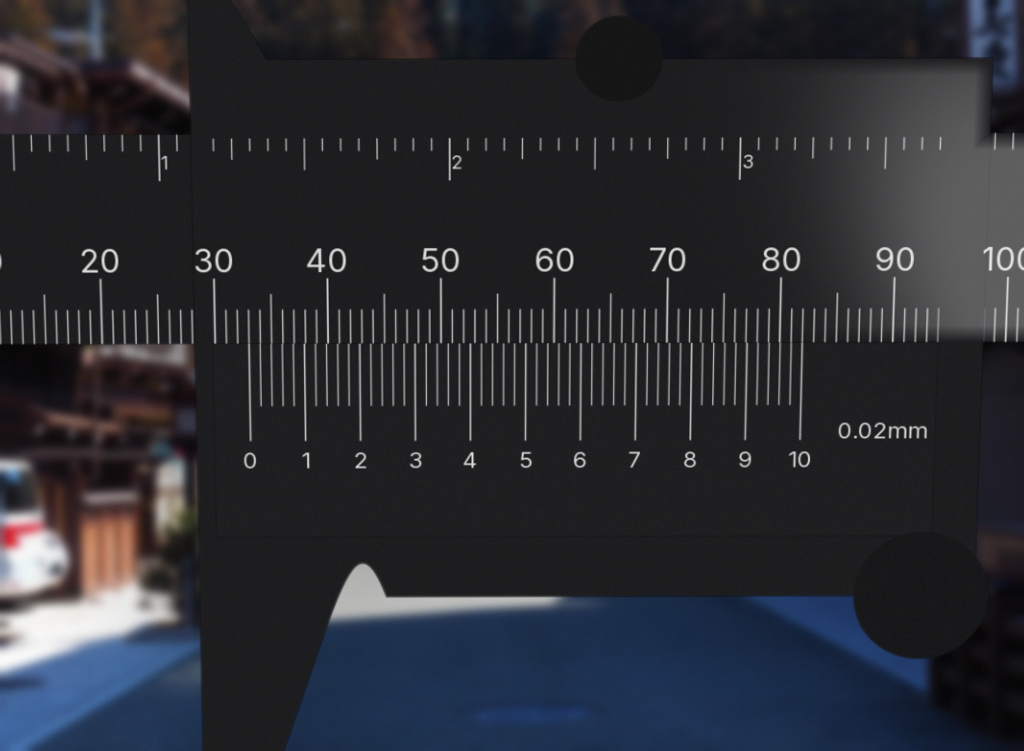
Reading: 33.0 mm
